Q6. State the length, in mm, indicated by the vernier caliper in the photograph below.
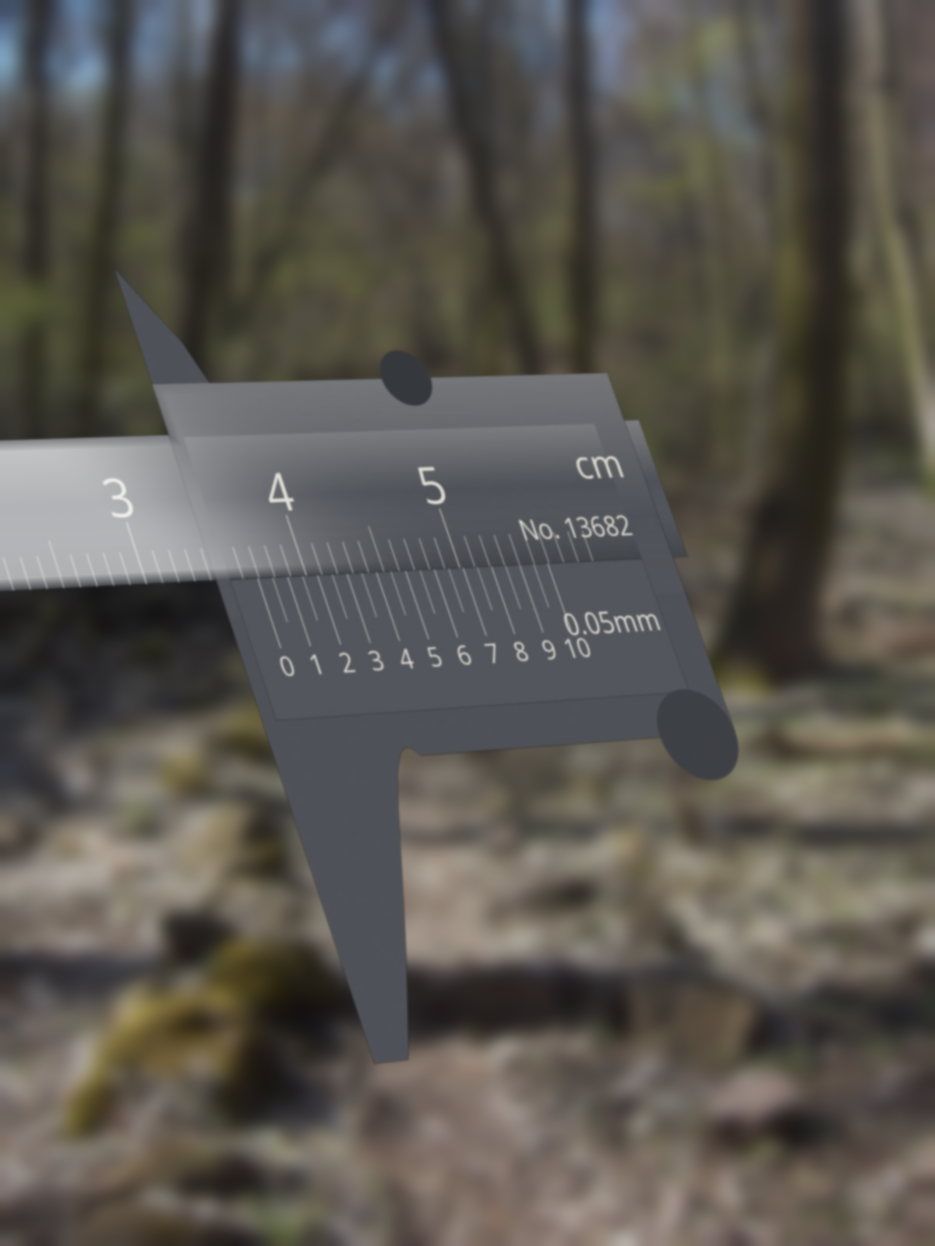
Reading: 36.9 mm
